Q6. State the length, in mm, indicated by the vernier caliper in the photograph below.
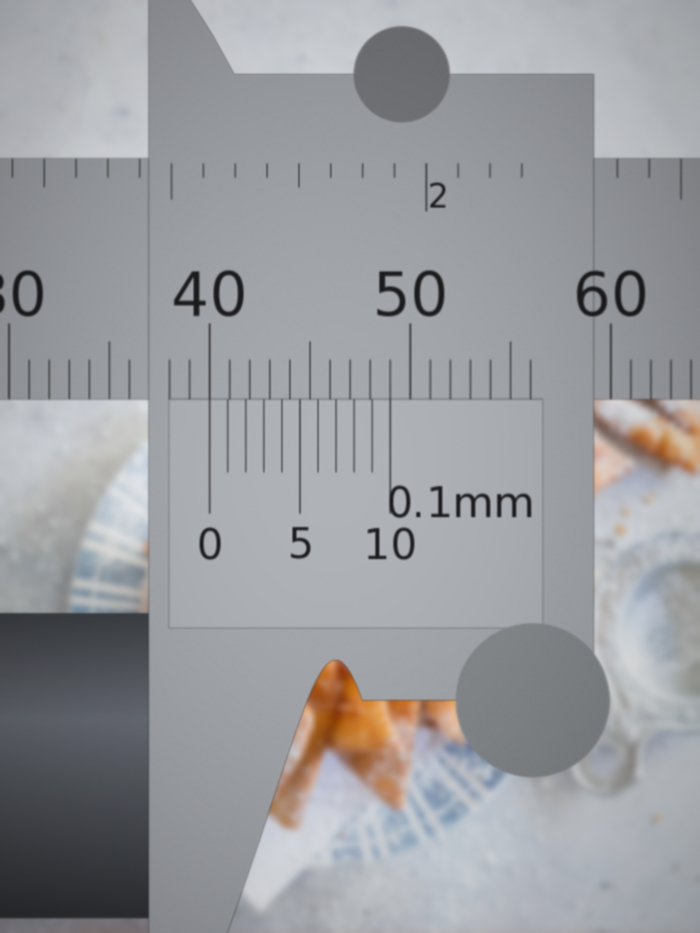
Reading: 40.0 mm
